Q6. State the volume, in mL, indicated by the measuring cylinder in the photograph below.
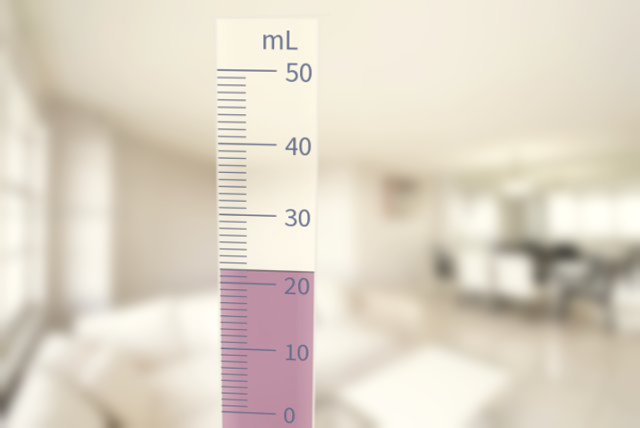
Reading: 22 mL
